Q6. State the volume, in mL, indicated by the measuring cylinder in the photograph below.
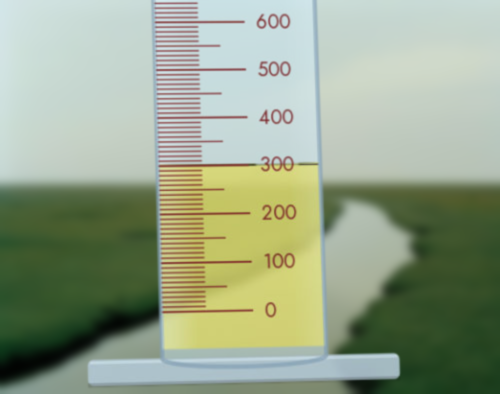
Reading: 300 mL
